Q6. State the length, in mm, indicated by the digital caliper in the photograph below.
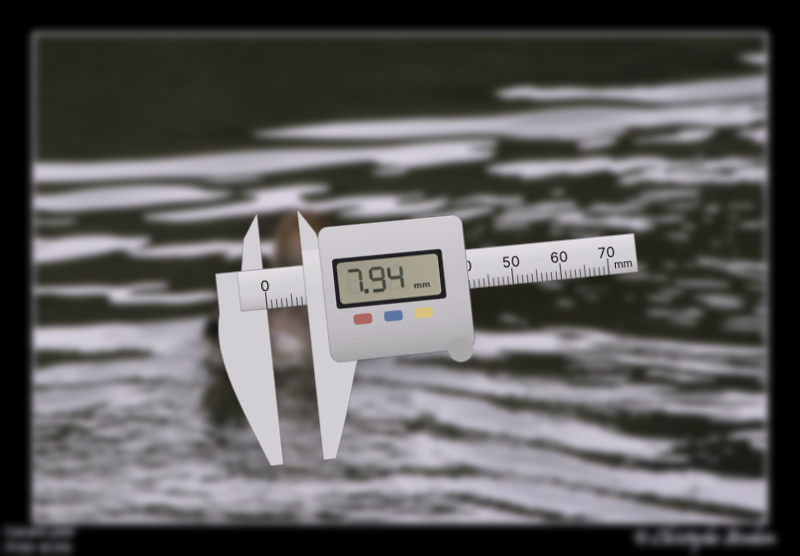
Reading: 7.94 mm
